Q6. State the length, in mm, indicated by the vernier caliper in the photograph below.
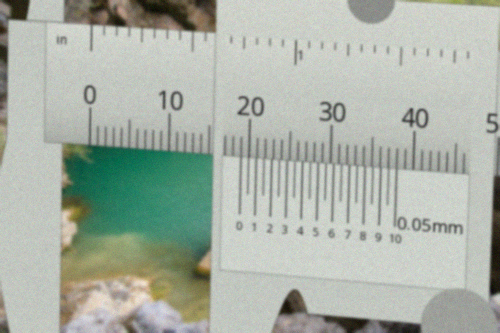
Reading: 19.0 mm
